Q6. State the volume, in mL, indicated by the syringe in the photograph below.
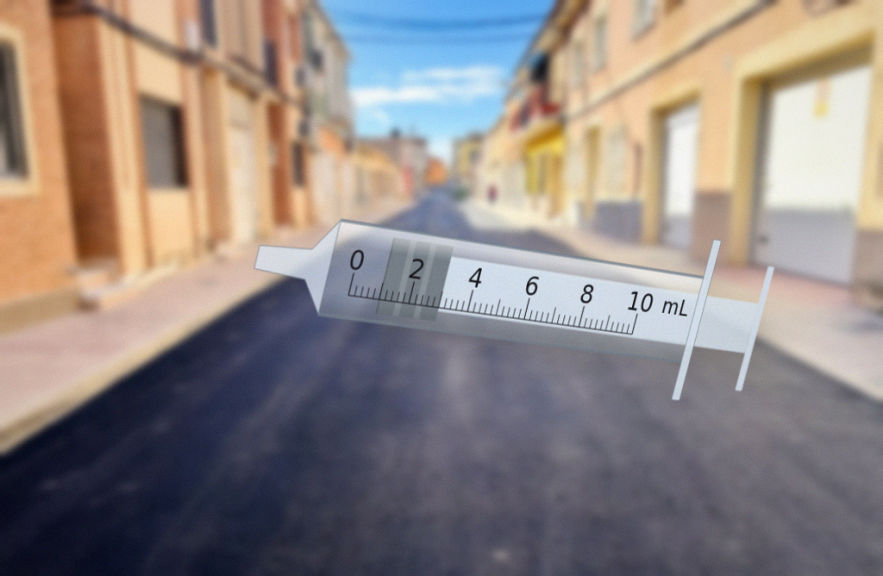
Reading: 1 mL
